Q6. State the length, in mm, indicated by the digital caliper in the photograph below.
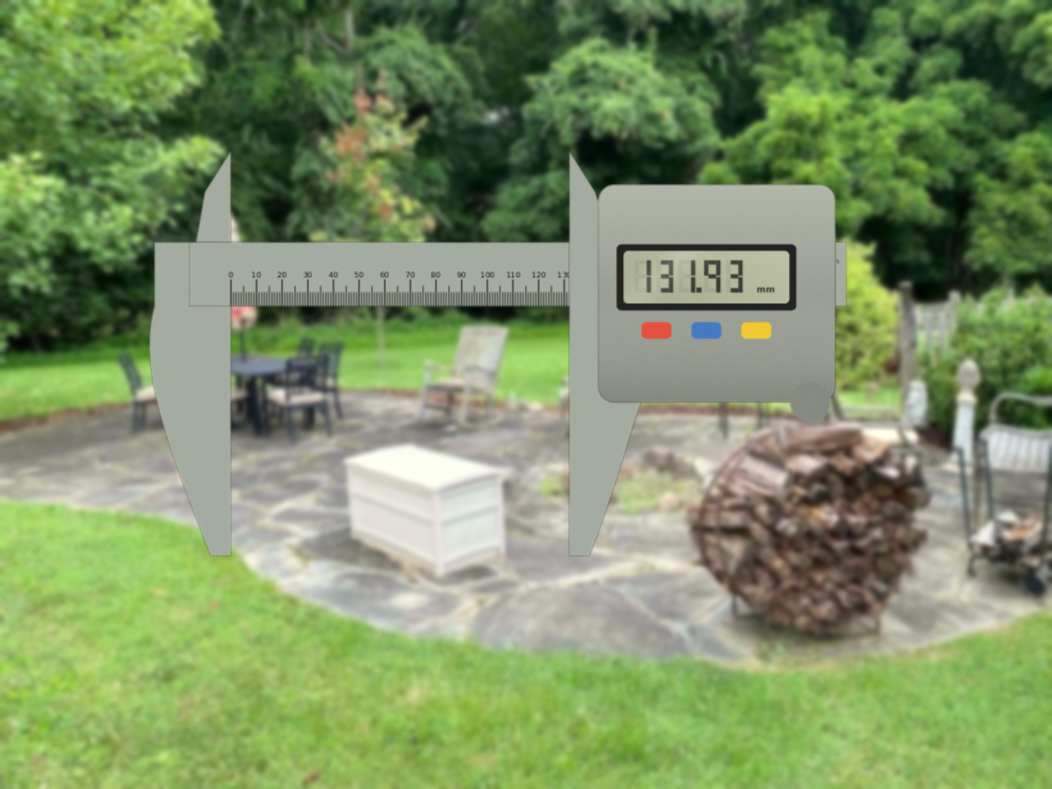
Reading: 131.93 mm
